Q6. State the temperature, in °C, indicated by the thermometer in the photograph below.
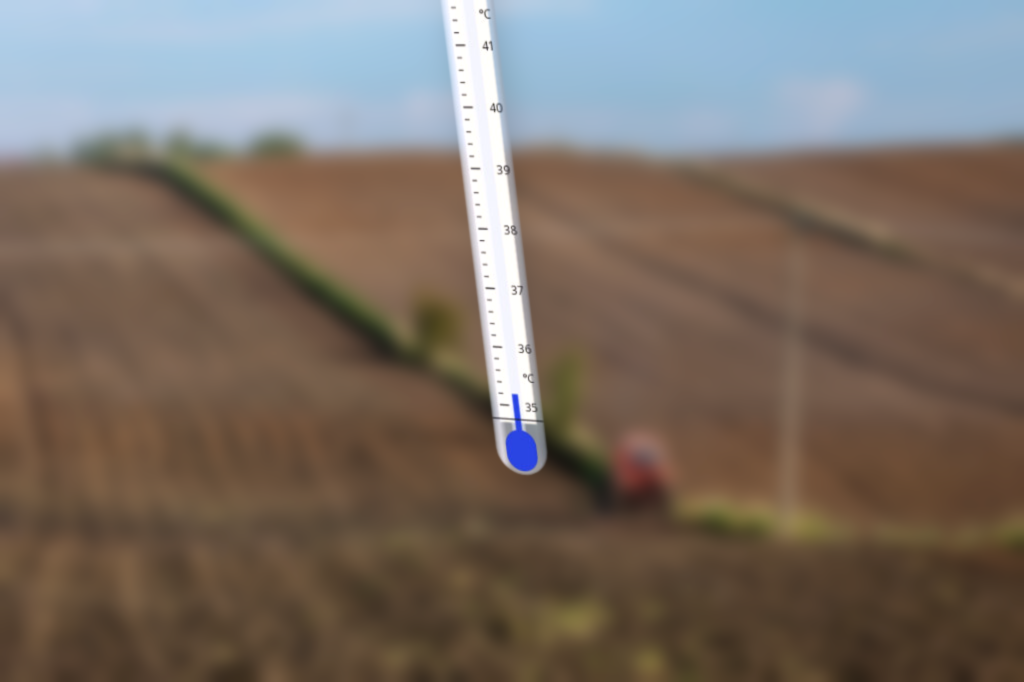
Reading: 35.2 °C
